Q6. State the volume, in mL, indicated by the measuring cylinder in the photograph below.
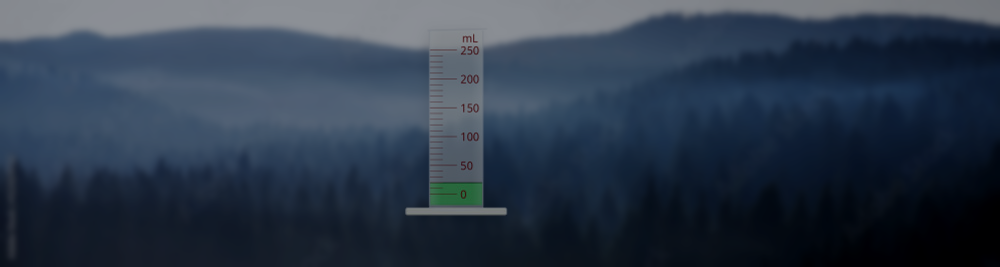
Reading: 20 mL
